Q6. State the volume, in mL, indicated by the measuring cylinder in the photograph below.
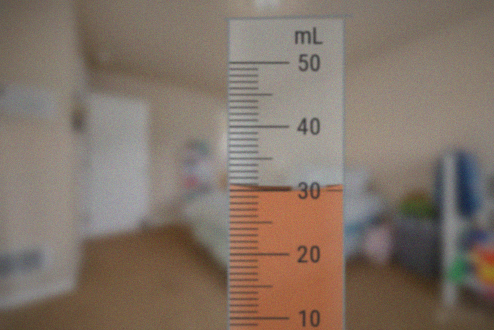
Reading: 30 mL
